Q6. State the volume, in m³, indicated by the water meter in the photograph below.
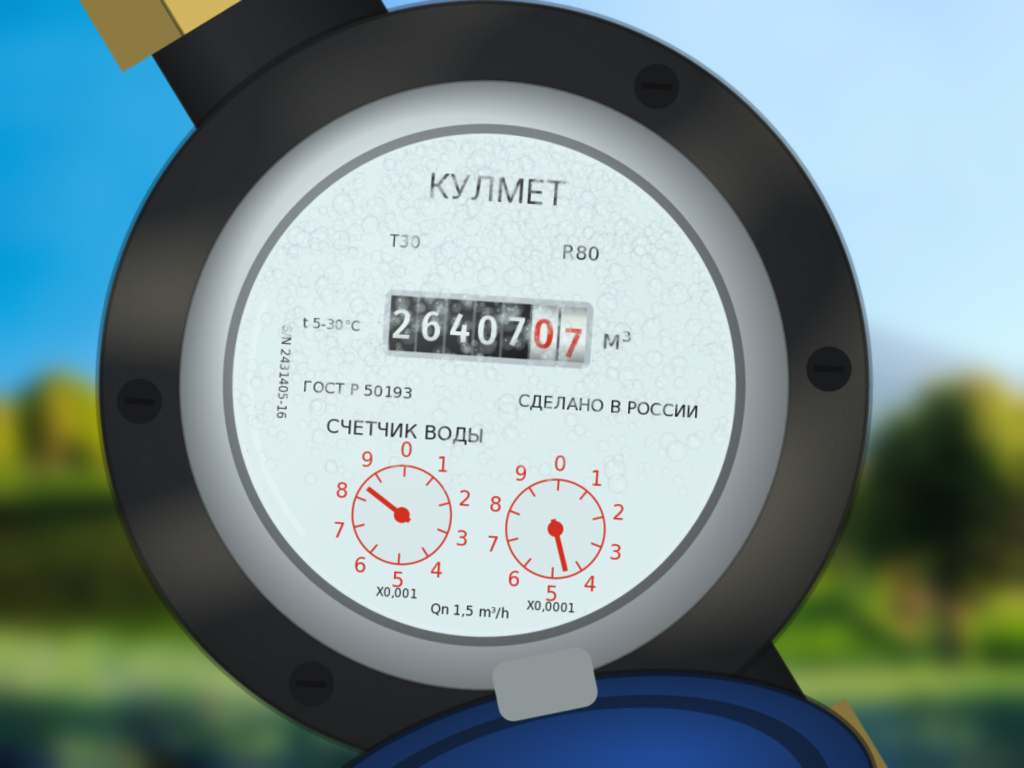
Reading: 26407.0684 m³
